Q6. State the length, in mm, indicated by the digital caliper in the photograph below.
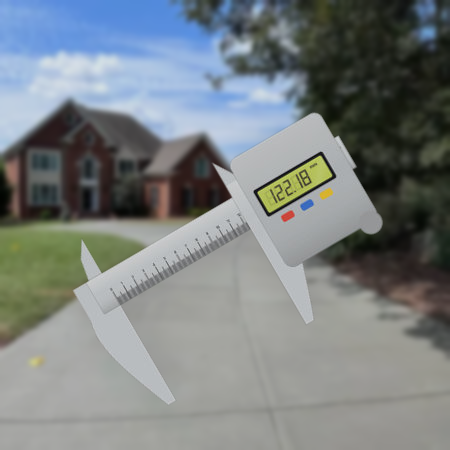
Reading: 122.18 mm
